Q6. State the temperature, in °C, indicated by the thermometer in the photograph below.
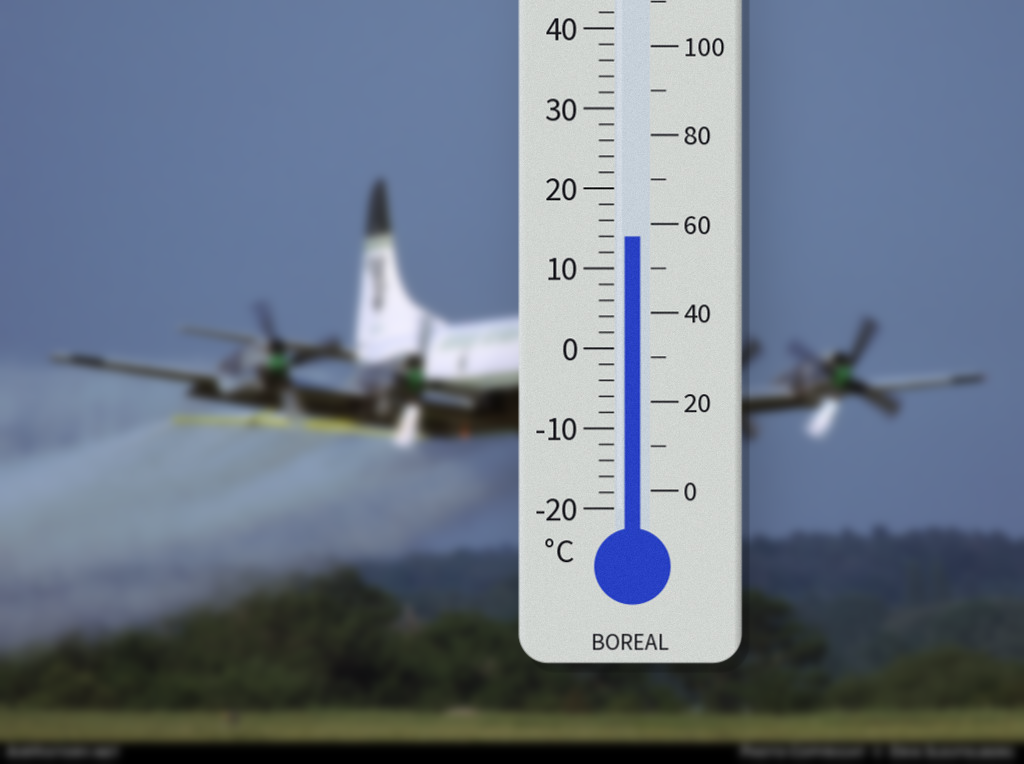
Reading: 14 °C
